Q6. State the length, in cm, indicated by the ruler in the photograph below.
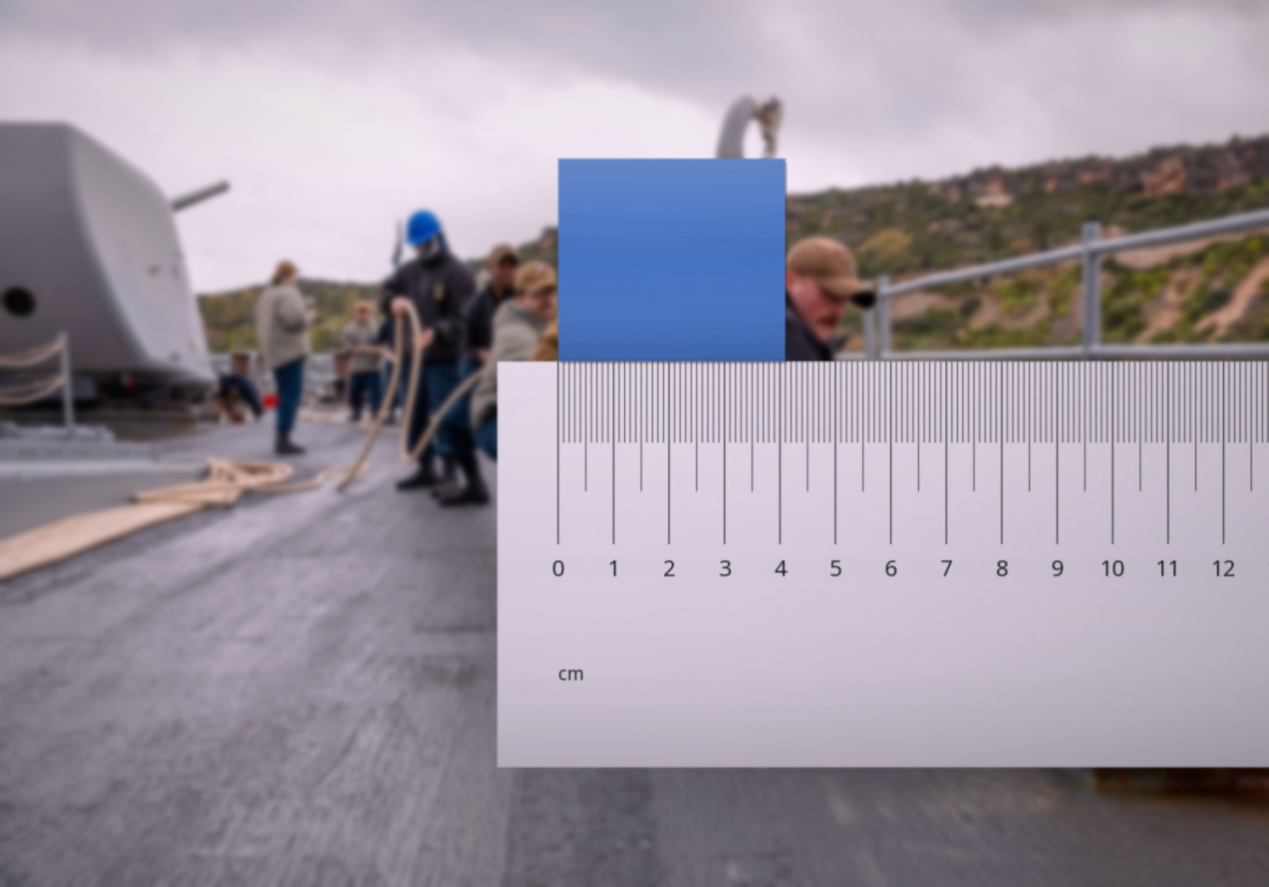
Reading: 4.1 cm
